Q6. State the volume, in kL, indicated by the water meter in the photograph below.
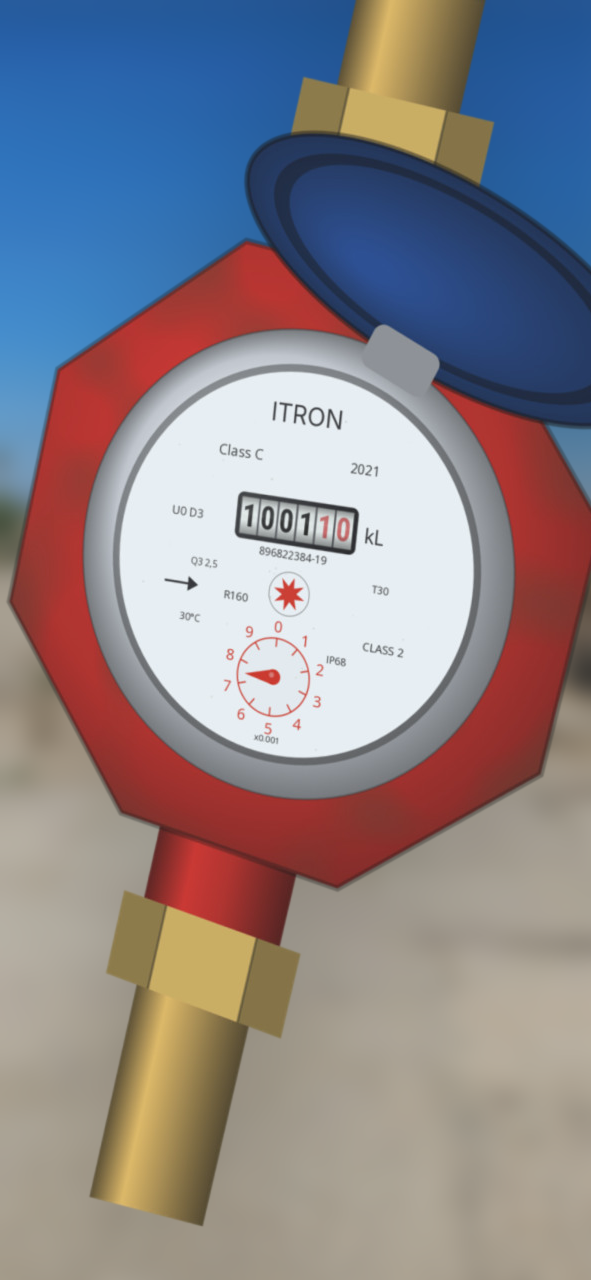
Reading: 1001.107 kL
